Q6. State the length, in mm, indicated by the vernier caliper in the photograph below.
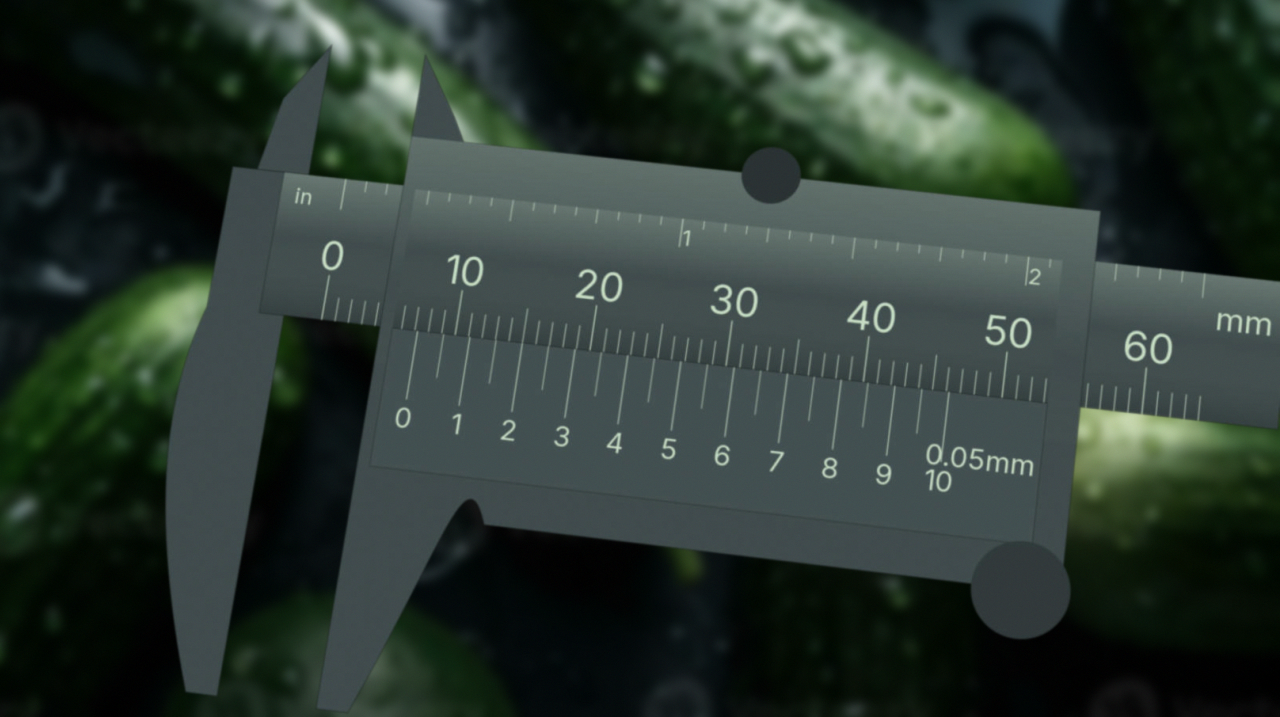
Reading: 7.2 mm
